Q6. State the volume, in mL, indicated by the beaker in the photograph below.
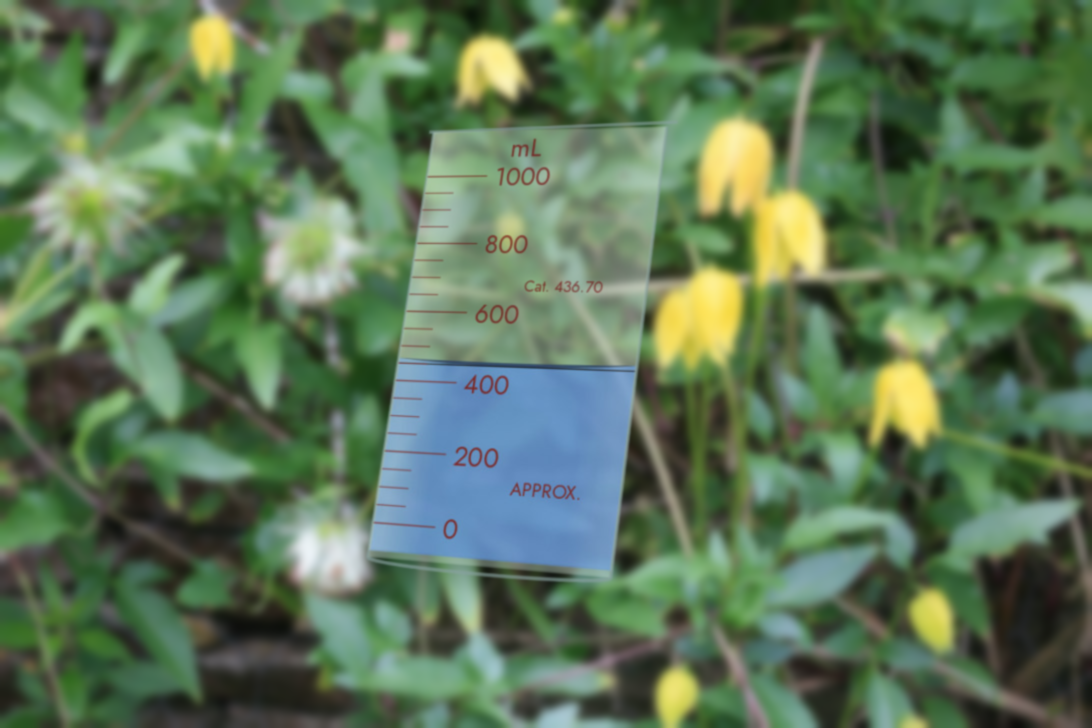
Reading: 450 mL
